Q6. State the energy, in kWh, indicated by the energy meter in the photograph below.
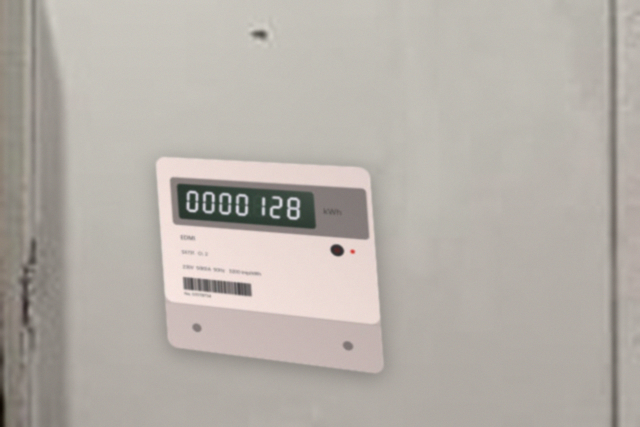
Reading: 128 kWh
